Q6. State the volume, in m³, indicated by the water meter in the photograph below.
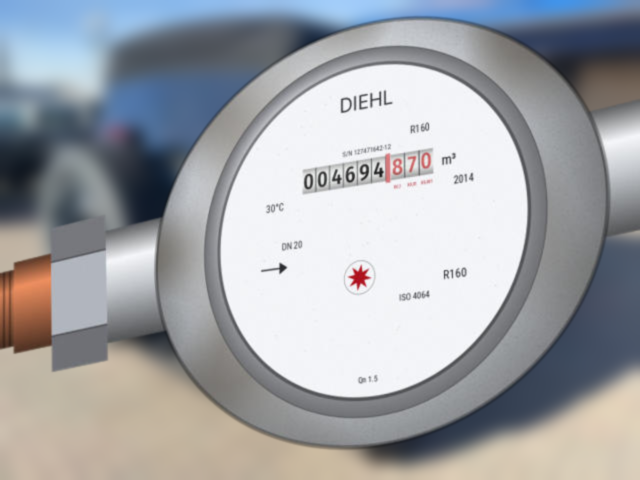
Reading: 4694.870 m³
